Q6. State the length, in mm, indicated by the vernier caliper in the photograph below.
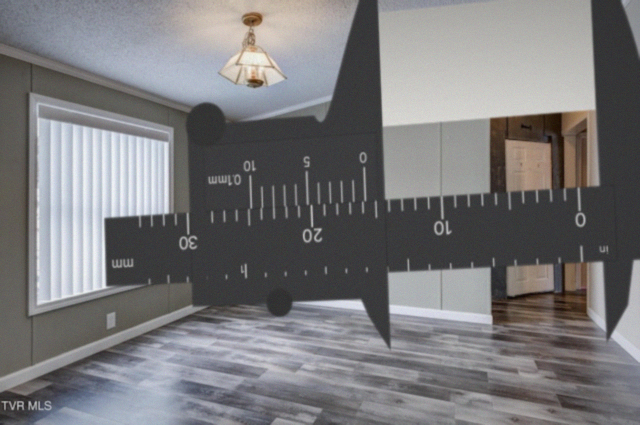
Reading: 15.8 mm
